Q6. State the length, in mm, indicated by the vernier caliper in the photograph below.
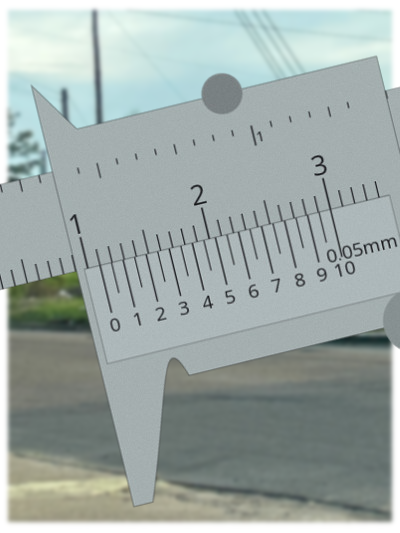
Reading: 11.0 mm
